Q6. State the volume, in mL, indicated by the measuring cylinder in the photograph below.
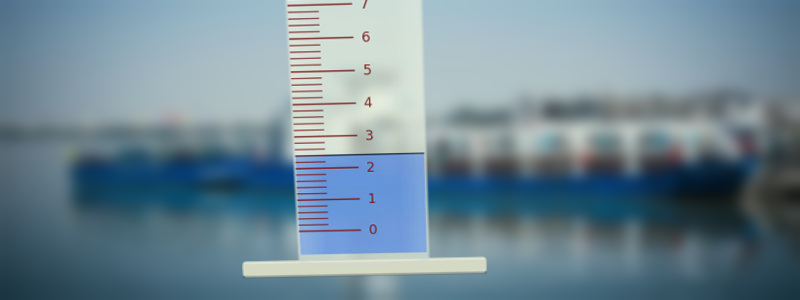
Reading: 2.4 mL
